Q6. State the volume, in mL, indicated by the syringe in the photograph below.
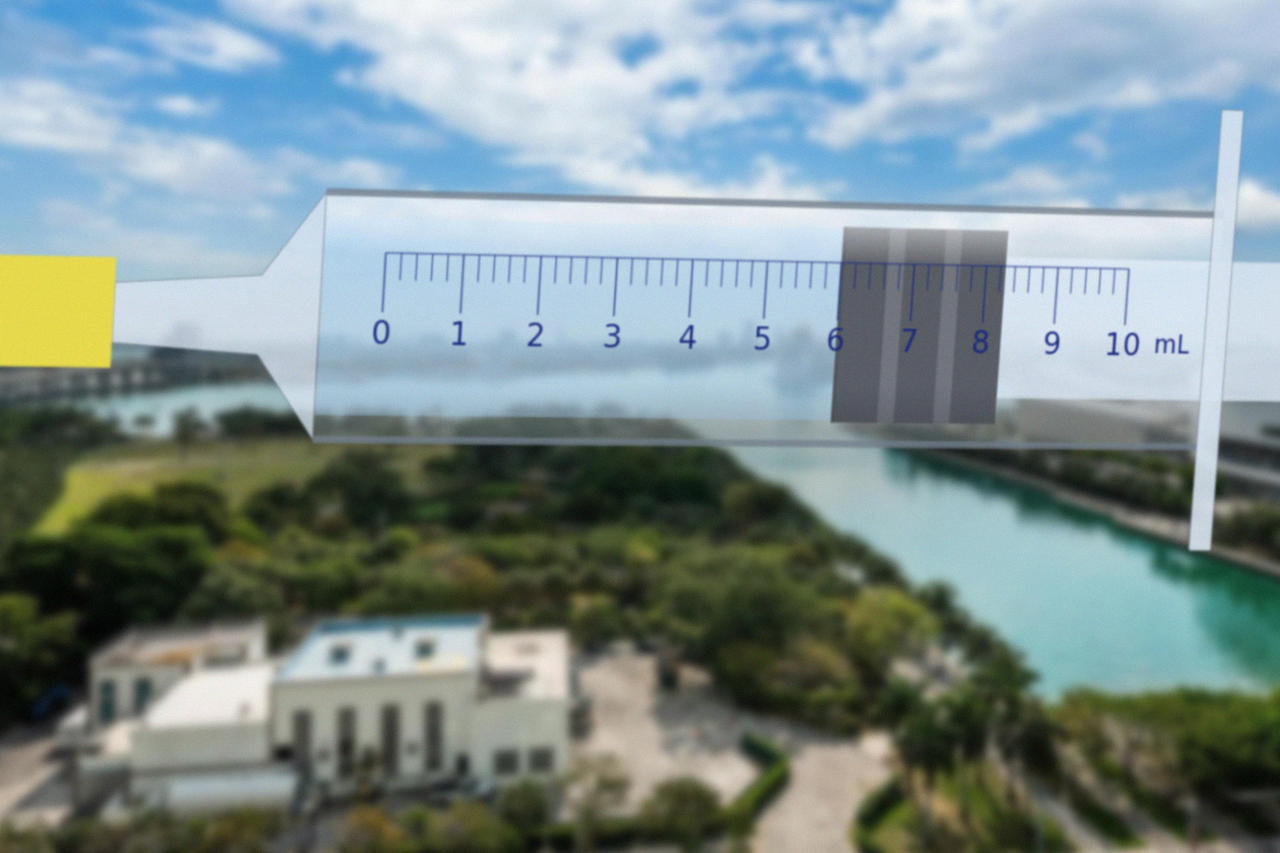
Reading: 6 mL
